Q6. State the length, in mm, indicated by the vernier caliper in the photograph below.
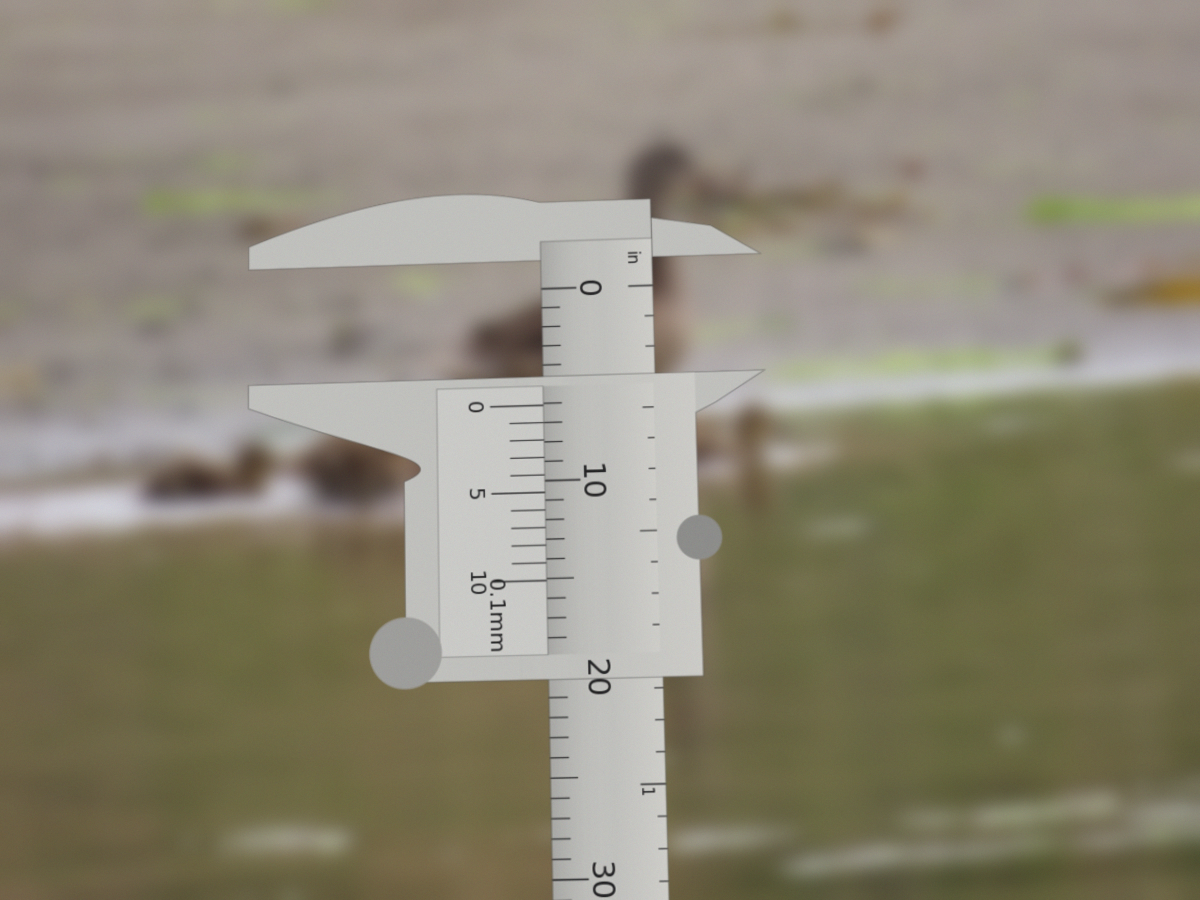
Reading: 6.1 mm
